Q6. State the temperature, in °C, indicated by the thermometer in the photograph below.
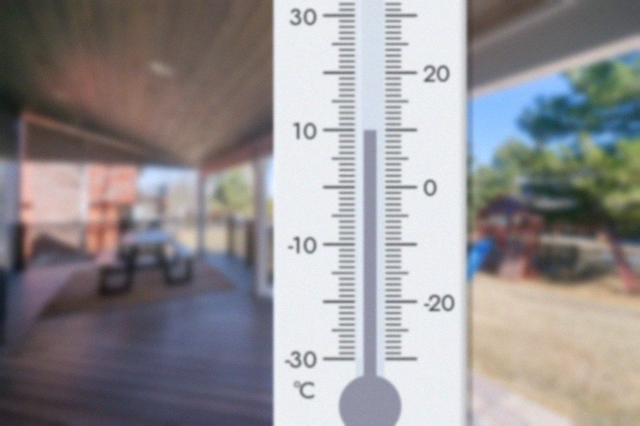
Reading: 10 °C
